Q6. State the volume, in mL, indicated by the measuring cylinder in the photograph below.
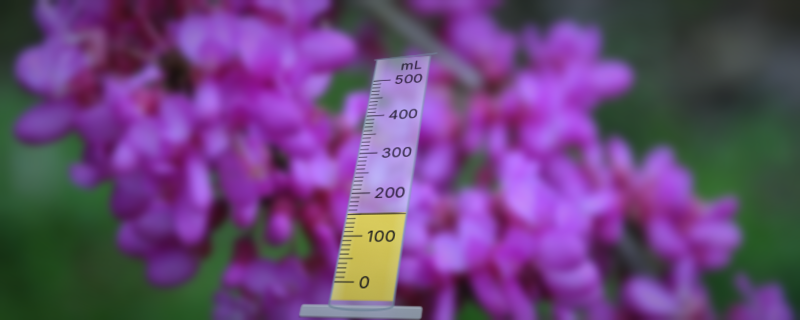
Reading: 150 mL
